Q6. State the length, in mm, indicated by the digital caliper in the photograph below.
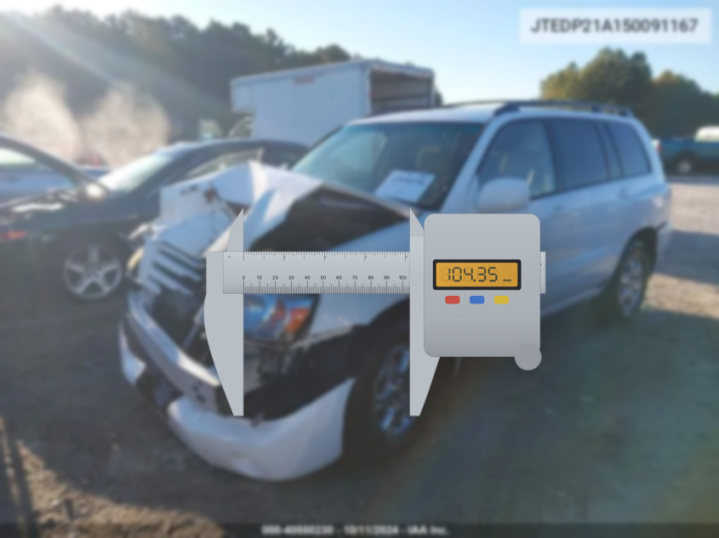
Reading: 104.35 mm
